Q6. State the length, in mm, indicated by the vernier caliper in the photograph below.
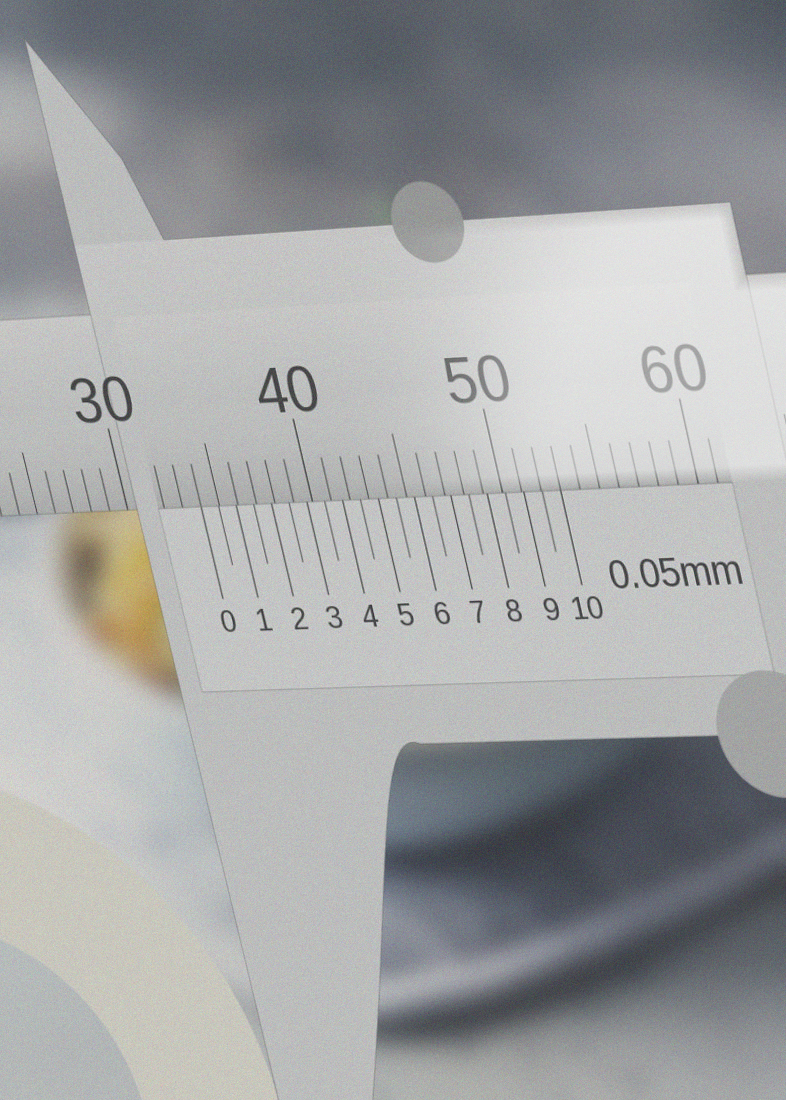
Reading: 34.0 mm
